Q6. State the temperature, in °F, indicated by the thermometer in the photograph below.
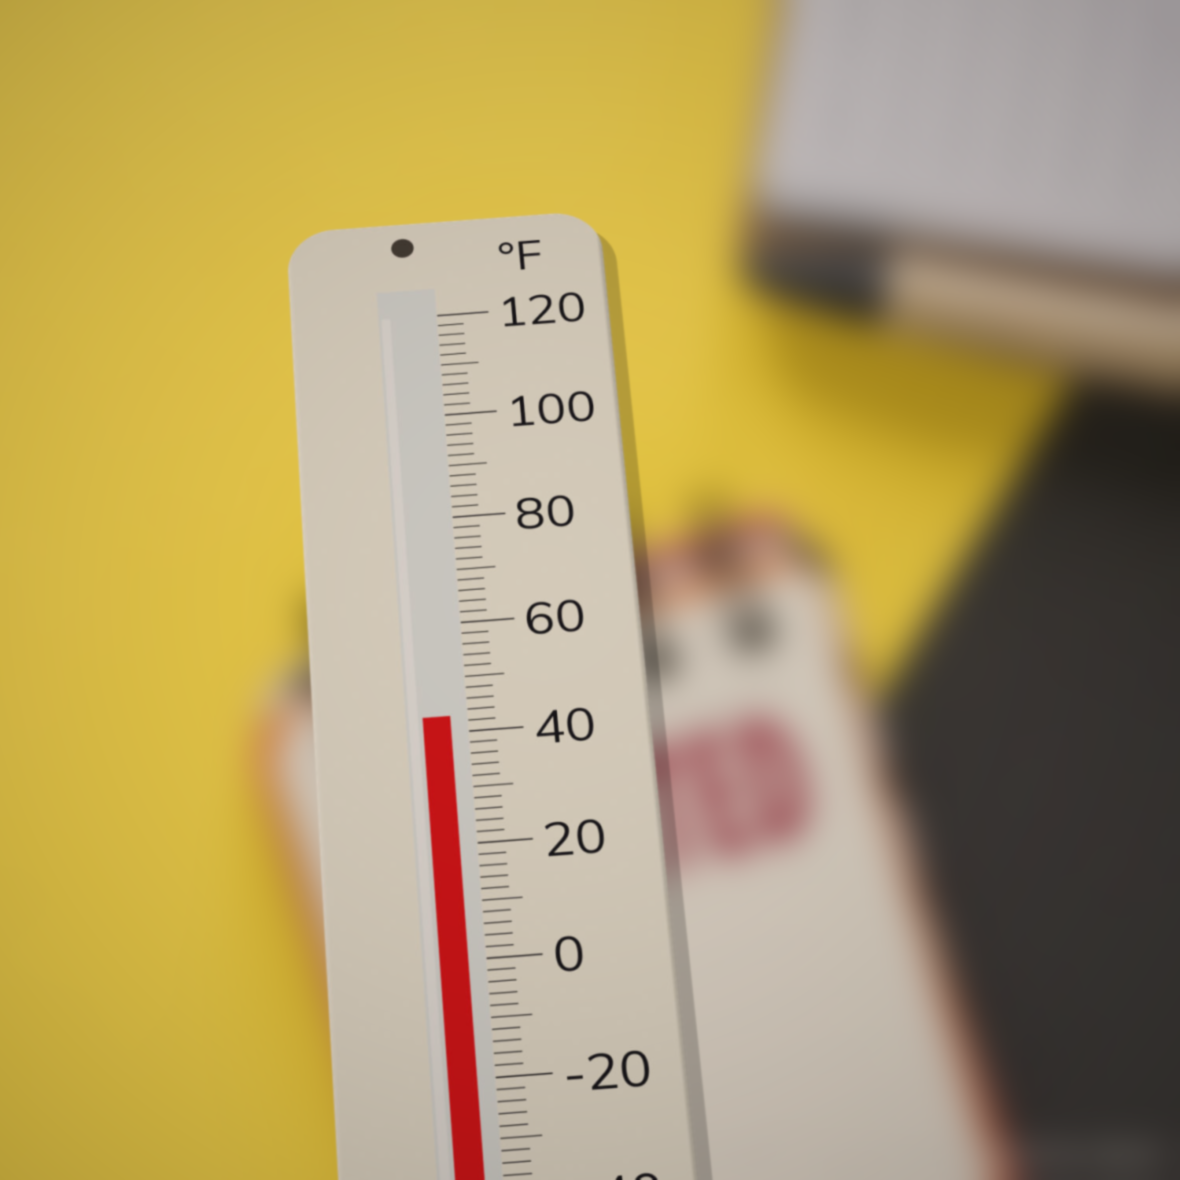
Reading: 43 °F
